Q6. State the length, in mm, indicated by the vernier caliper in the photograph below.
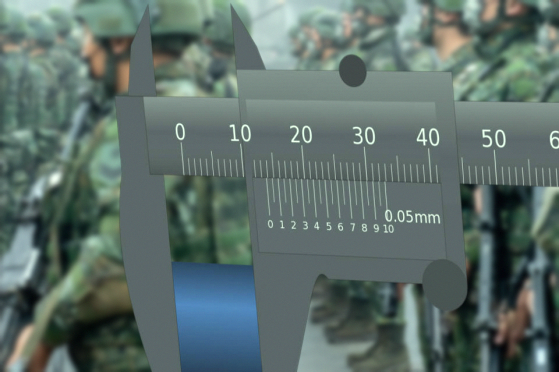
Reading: 13.8 mm
